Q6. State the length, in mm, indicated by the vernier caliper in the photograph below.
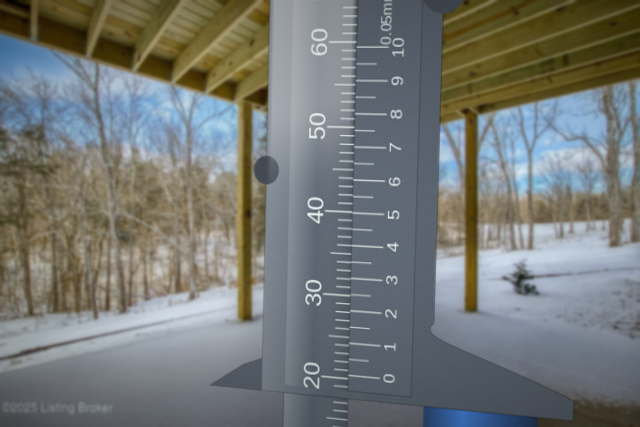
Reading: 20.4 mm
